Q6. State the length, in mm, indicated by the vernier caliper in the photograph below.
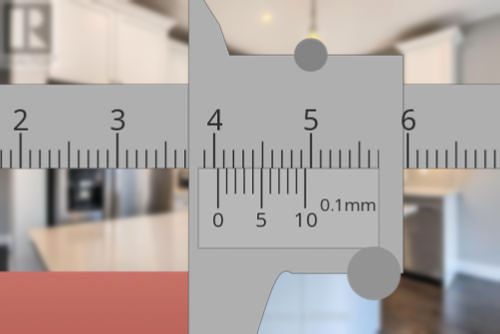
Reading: 40.4 mm
